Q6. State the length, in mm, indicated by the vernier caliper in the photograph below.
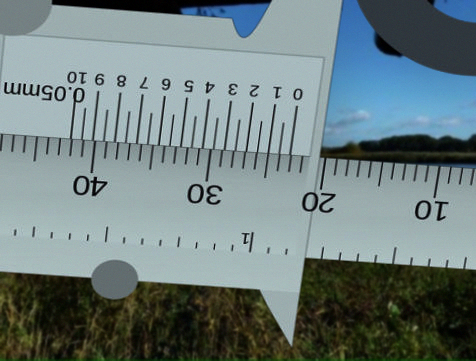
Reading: 23.1 mm
